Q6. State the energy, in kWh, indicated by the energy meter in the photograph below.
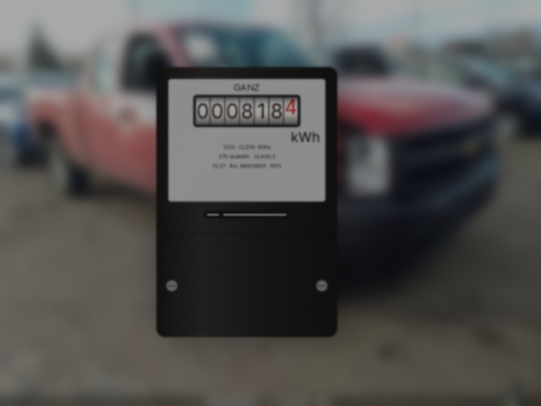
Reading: 818.4 kWh
